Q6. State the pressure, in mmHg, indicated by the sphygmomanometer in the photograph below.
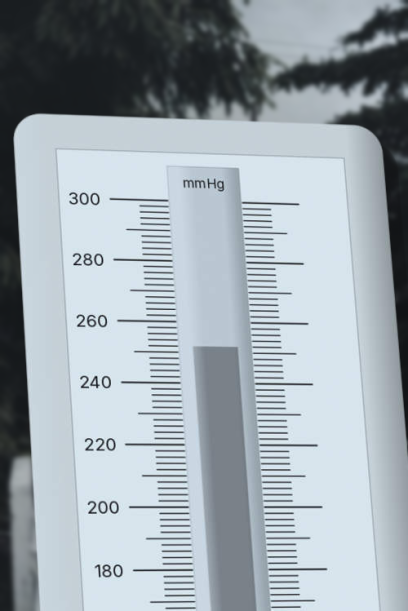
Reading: 252 mmHg
